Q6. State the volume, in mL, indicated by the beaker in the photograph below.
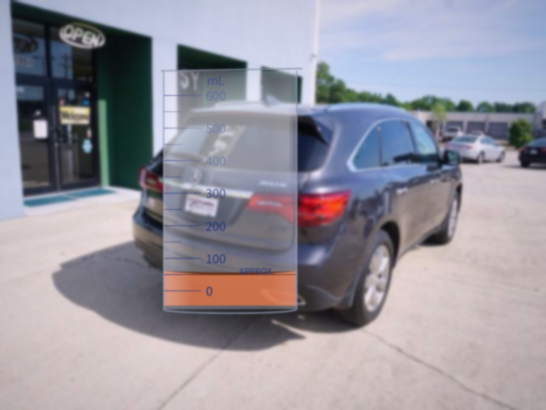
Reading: 50 mL
